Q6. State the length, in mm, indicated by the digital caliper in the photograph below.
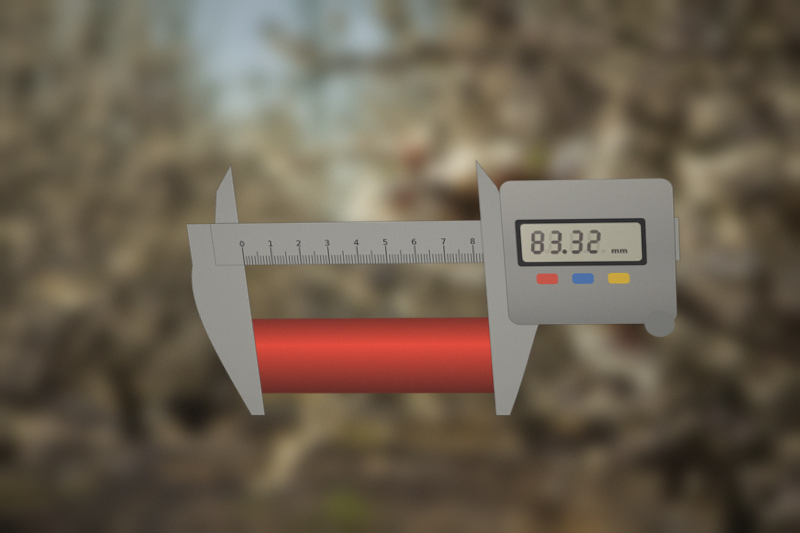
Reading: 83.32 mm
